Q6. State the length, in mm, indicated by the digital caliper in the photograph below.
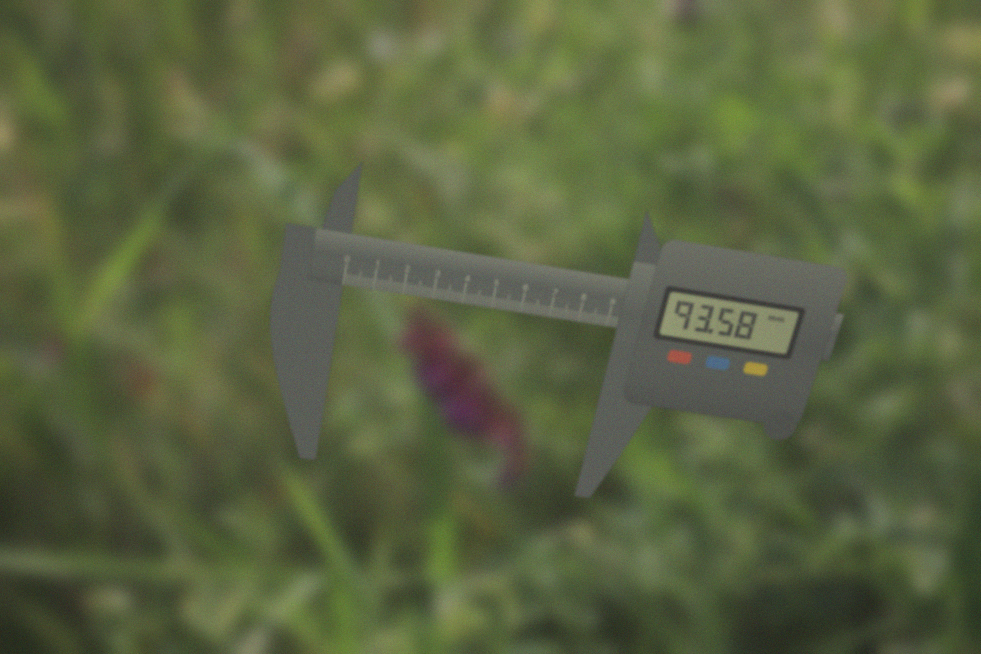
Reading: 93.58 mm
